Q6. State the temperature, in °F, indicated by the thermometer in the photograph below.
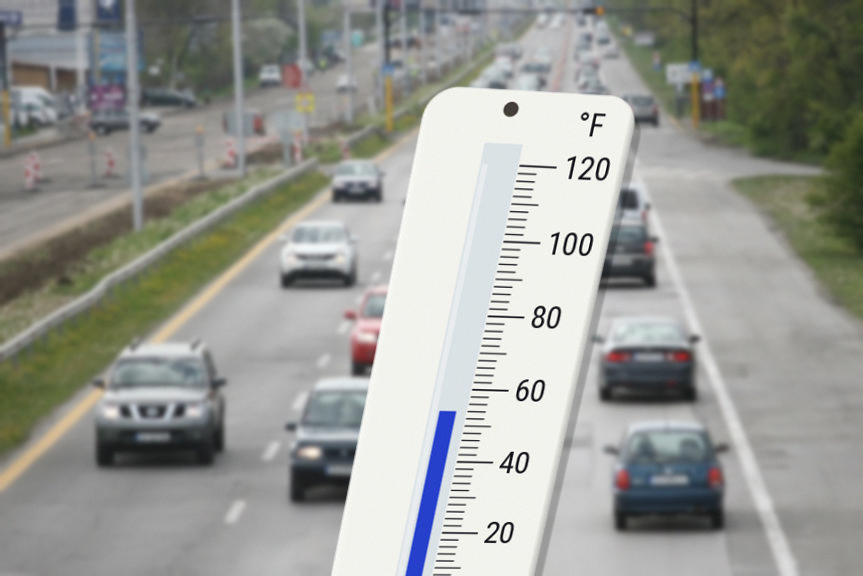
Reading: 54 °F
